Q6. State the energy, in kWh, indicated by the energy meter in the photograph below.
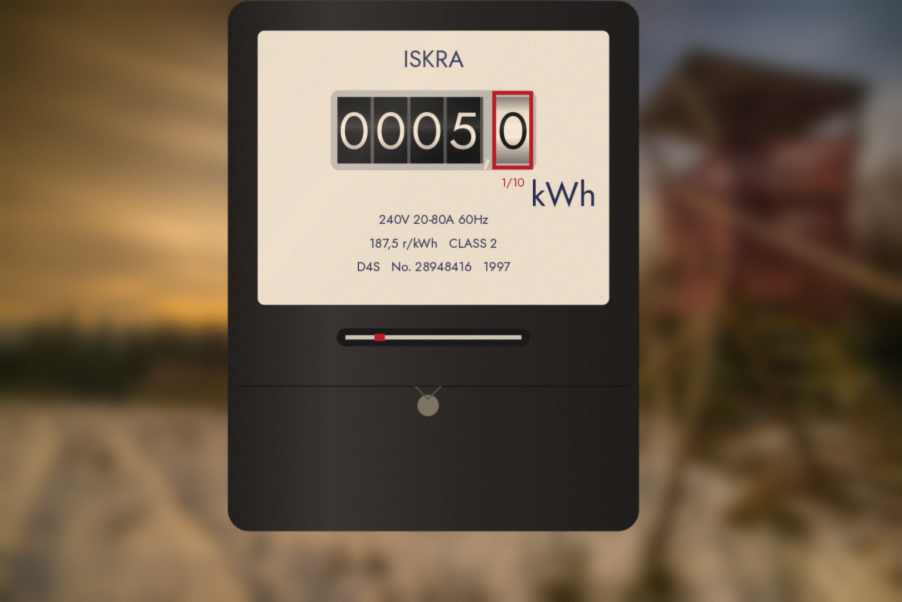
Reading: 5.0 kWh
